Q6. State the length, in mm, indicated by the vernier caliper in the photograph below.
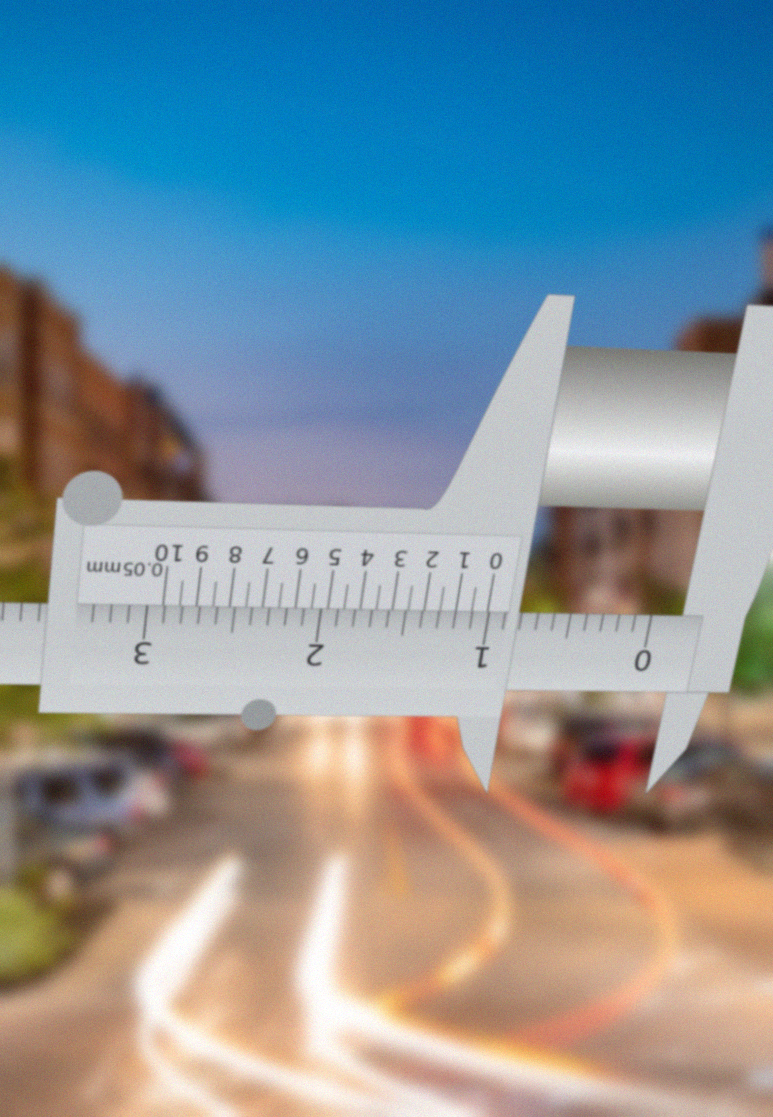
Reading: 10.1 mm
